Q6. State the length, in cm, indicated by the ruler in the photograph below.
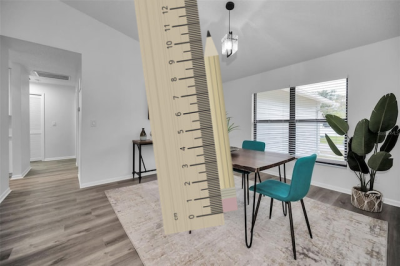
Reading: 10.5 cm
